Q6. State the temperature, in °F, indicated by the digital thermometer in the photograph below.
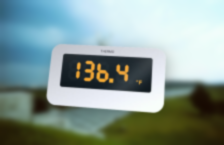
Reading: 136.4 °F
